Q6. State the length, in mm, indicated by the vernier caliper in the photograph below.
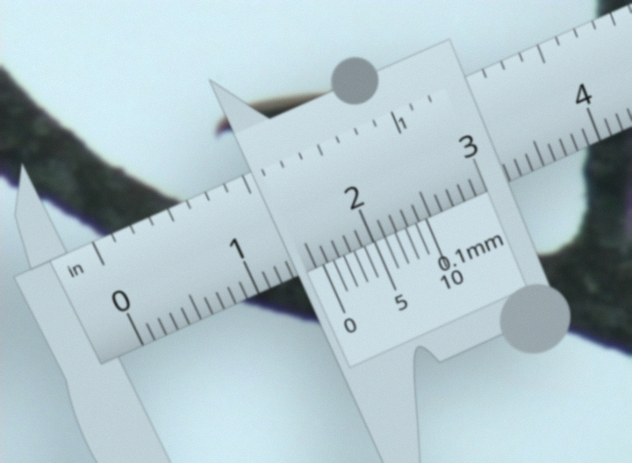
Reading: 15.6 mm
